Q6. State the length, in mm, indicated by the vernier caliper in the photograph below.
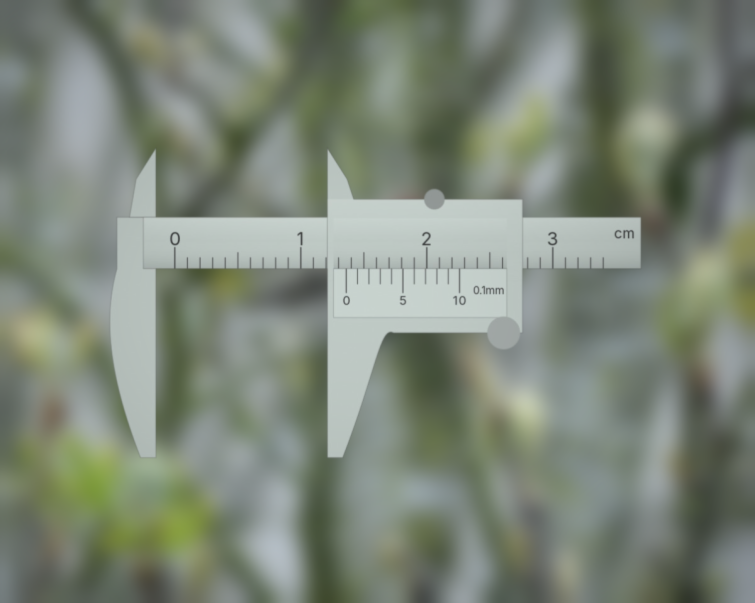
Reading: 13.6 mm
